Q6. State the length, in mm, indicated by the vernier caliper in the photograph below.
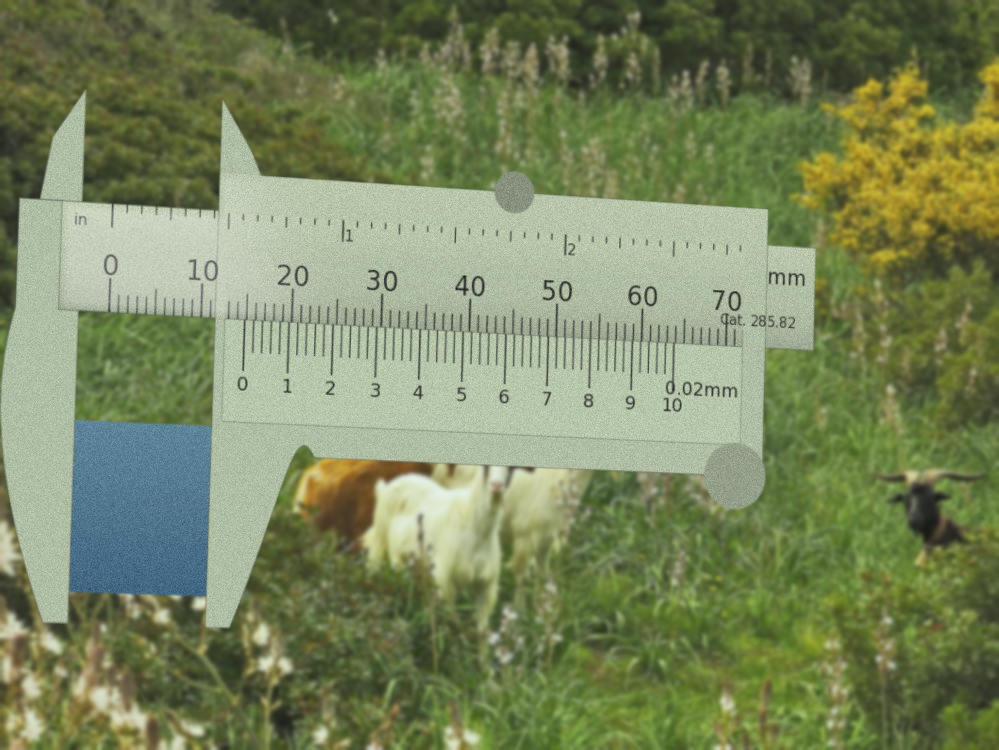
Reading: 14.8 mm
